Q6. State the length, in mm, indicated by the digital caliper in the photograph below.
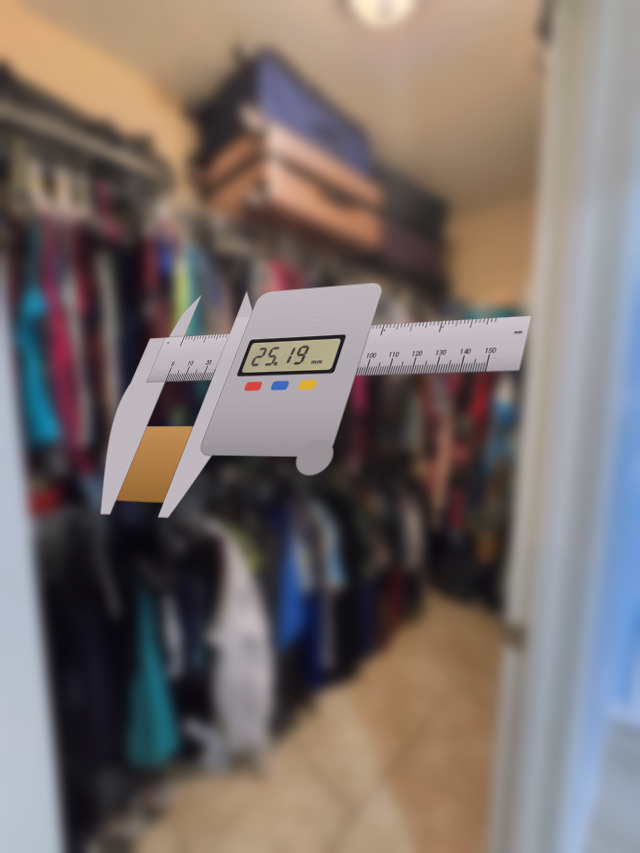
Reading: 25.19 mm
